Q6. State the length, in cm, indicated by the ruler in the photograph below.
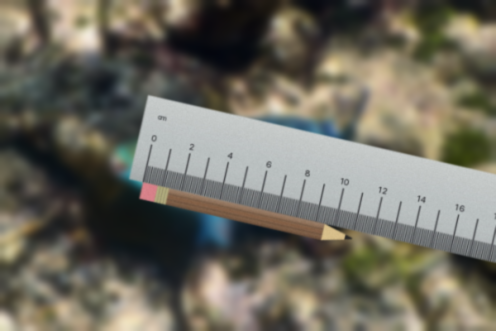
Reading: 11 cm
